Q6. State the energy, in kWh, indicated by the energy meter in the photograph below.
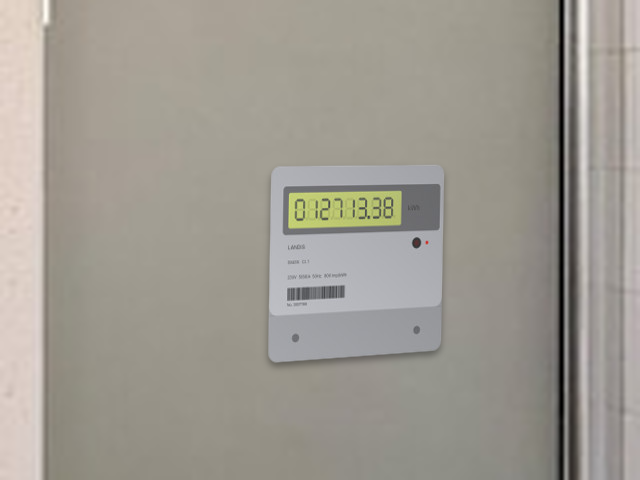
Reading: 12713.38 kWh
